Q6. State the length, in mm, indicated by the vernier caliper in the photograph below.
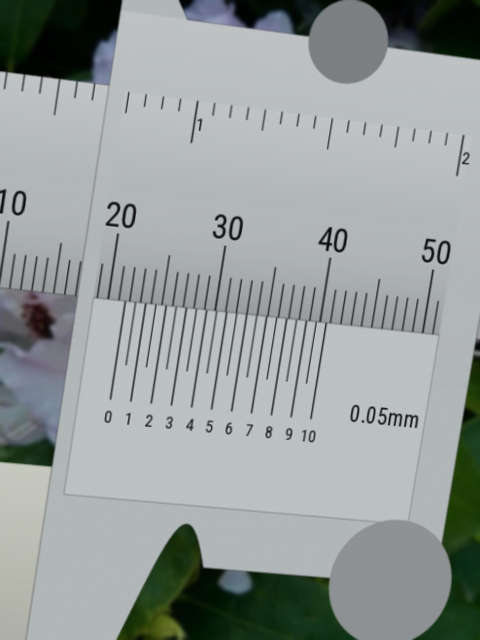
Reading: 21.6 mm
